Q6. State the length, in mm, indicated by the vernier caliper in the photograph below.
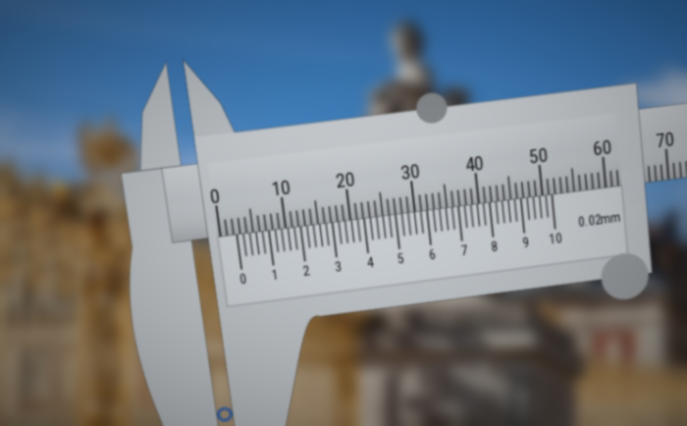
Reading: 2.5 mm
